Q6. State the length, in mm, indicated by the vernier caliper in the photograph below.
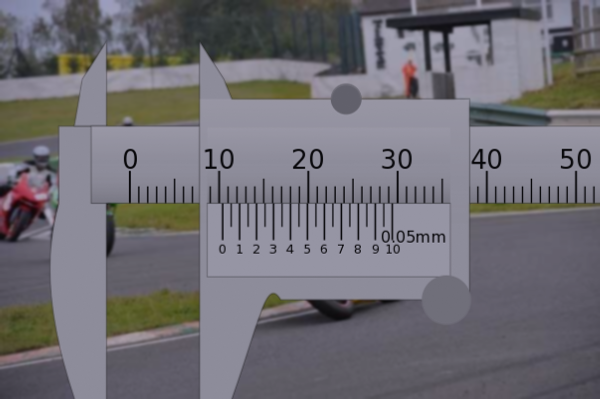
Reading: 10.4 mm
